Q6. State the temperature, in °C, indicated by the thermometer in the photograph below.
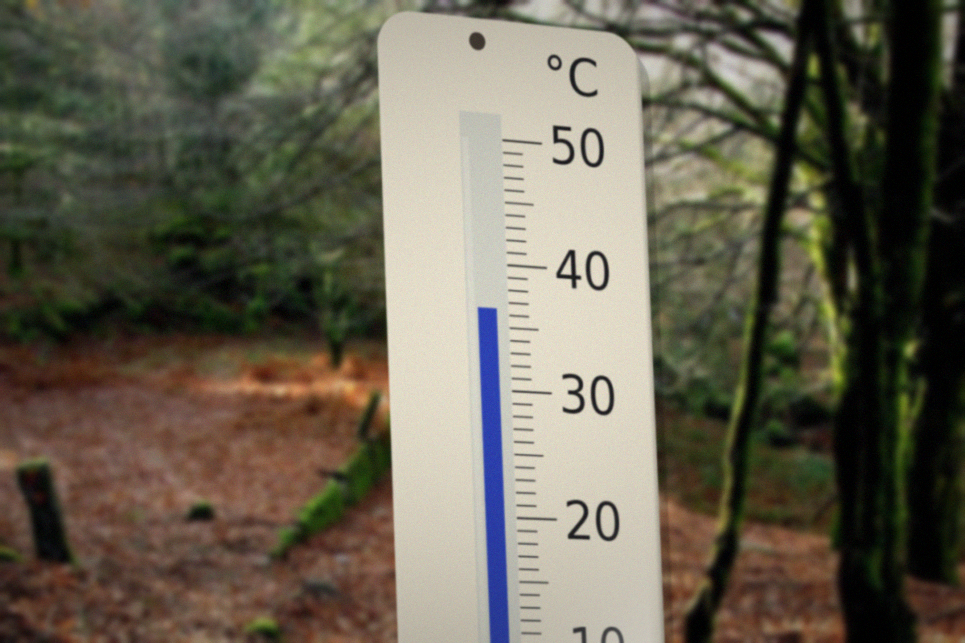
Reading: 36.5 °C
